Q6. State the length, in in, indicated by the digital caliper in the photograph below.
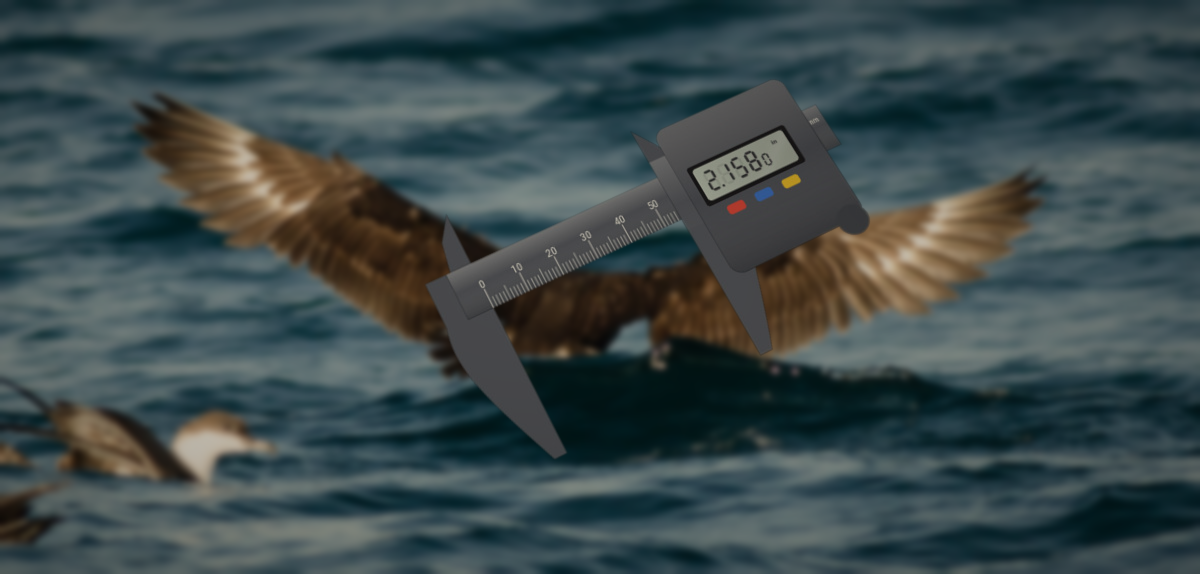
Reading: 2.1580 in
